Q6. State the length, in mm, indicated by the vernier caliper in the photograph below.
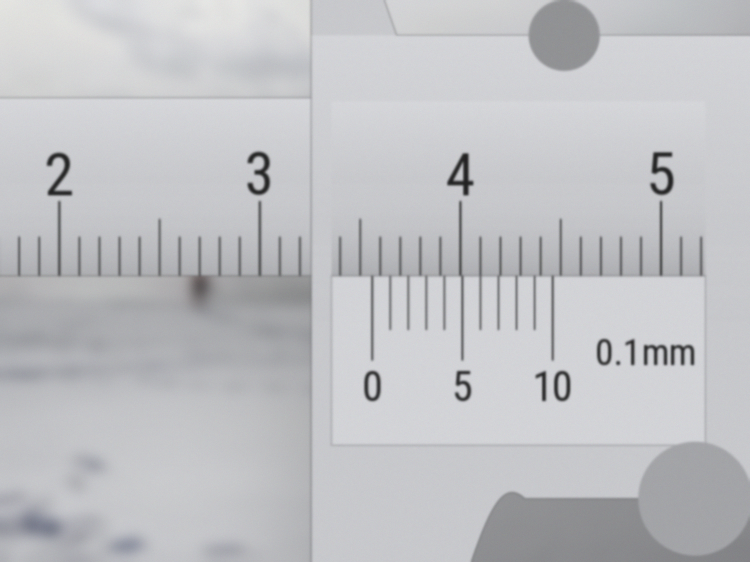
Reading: 35.6 mm
